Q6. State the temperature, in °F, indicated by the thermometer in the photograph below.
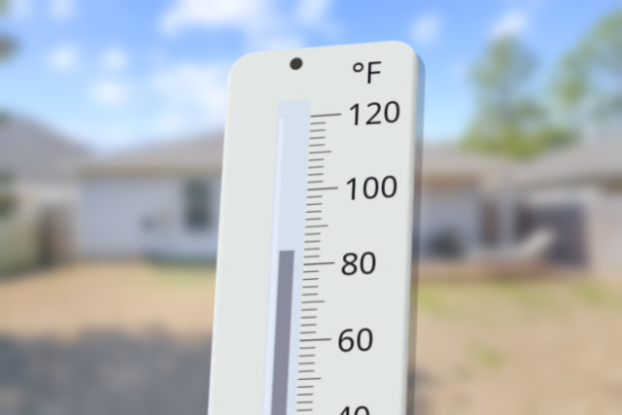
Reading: 84 °F
